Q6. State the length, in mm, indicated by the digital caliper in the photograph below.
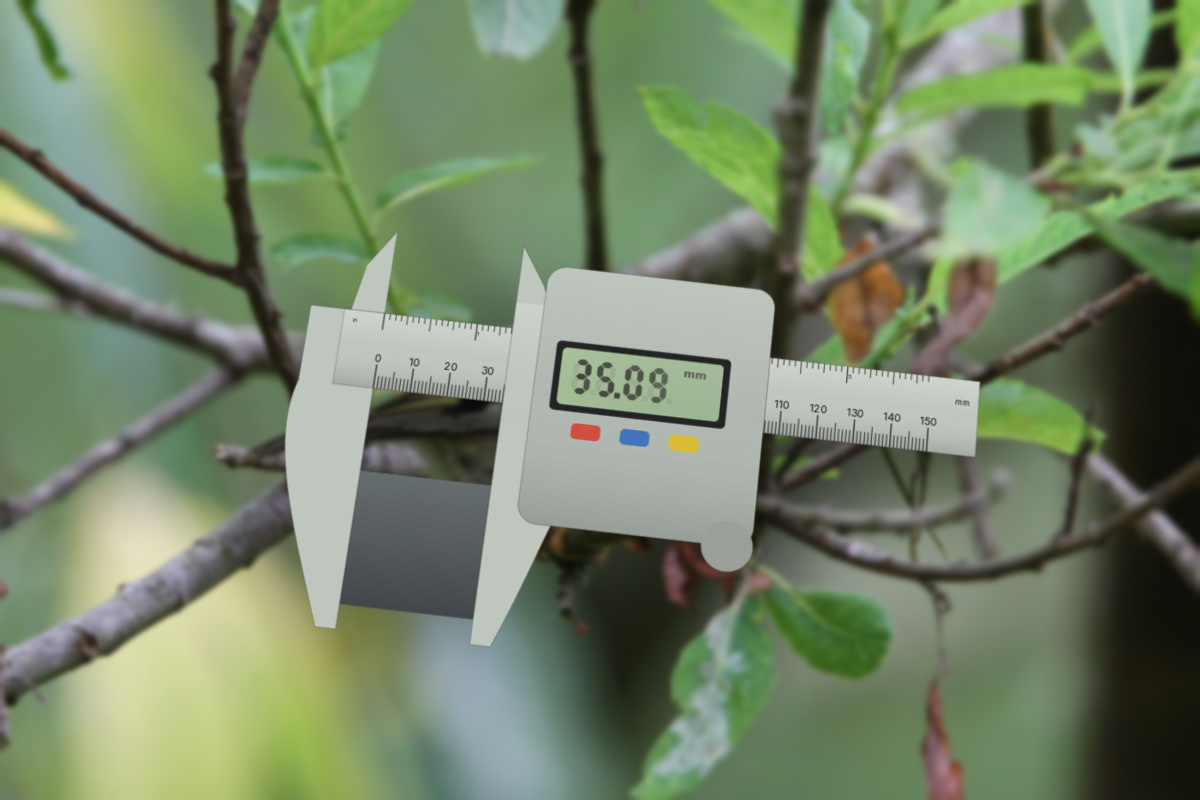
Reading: 35.09 mm
